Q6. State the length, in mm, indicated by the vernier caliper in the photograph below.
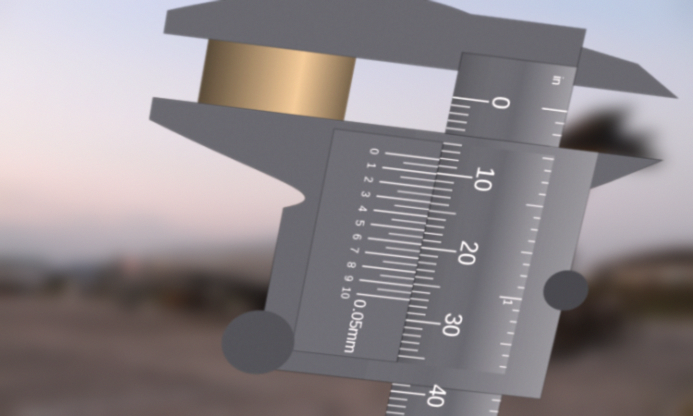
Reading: 8.2 mm
